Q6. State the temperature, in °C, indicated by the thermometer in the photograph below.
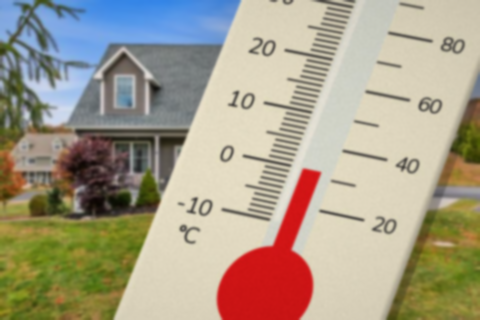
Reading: 0 °C
